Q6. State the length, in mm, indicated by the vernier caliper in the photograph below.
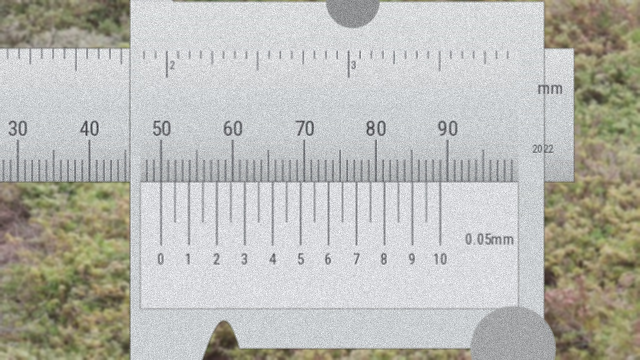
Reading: 50.0 mm
